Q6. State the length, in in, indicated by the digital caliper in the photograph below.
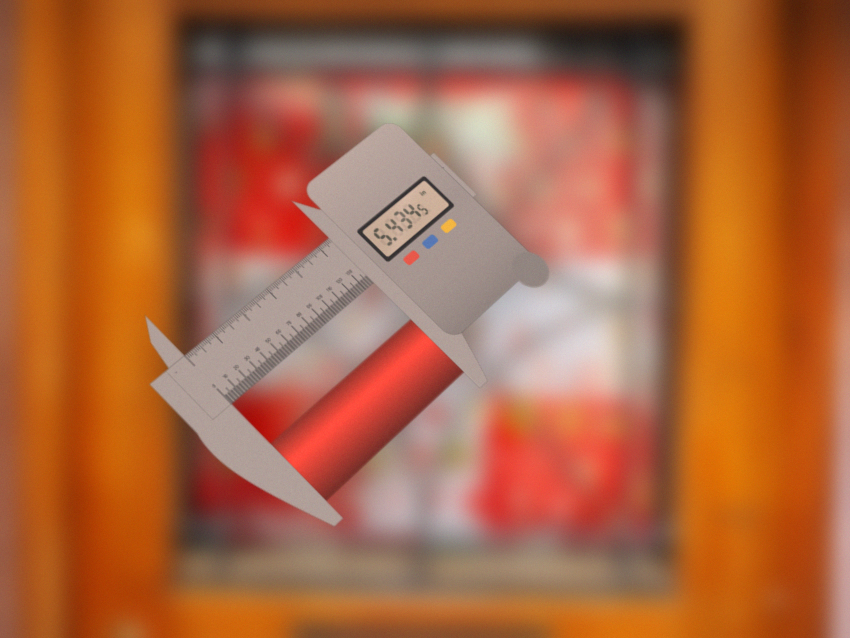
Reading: 5.4345 in
